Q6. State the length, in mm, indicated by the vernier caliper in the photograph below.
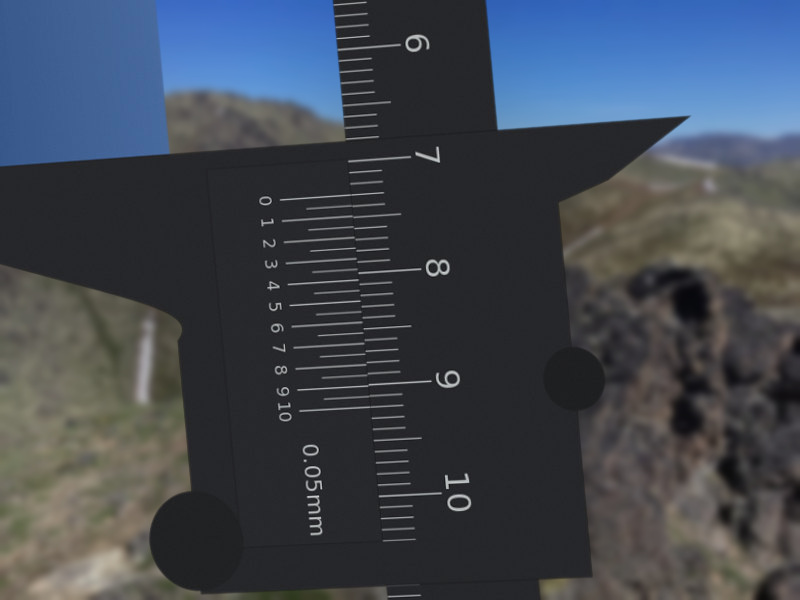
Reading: 73.0 mm
